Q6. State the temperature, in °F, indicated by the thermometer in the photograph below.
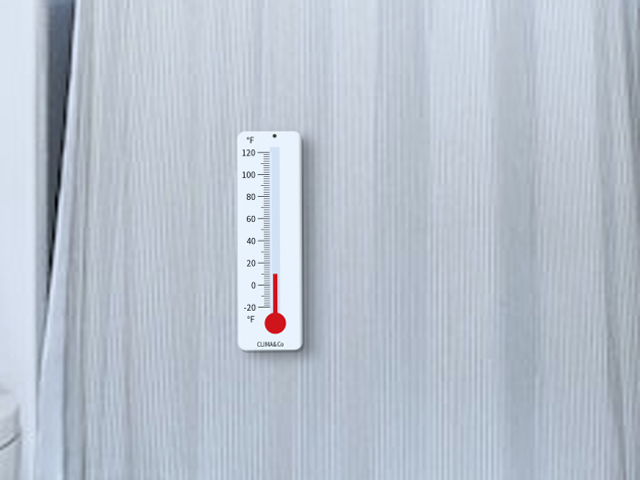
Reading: 10 °F
